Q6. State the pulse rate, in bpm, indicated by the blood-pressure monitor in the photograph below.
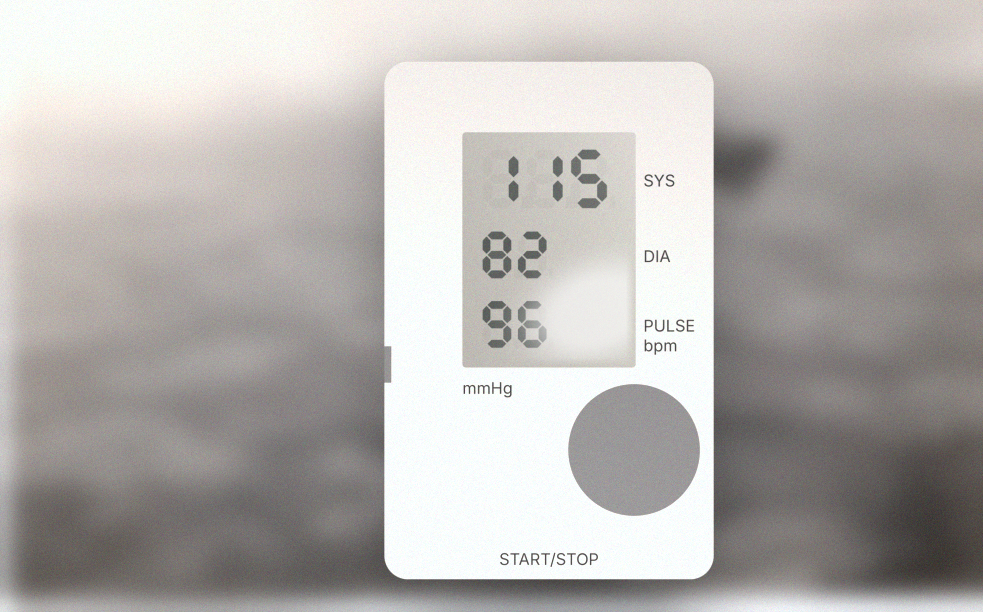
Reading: 96 bpm
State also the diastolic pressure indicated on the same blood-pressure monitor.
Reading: 82 mmHg
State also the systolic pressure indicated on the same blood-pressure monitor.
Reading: 115 mmHg
